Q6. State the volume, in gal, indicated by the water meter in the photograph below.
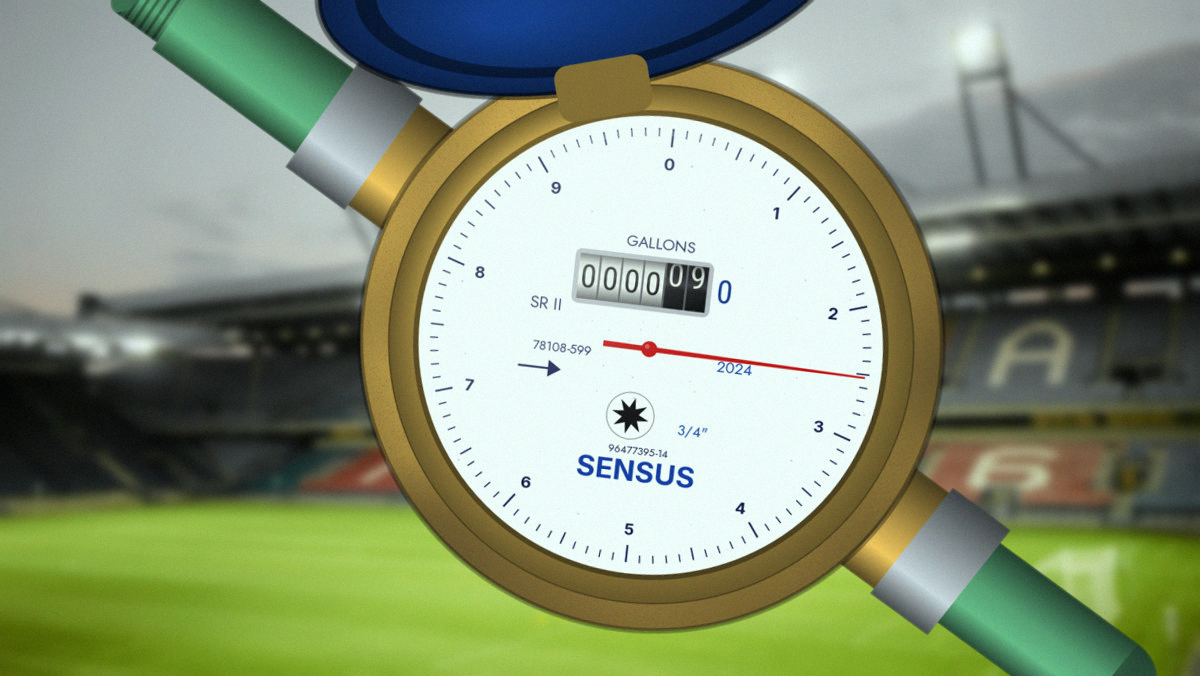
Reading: 92.5 gal
